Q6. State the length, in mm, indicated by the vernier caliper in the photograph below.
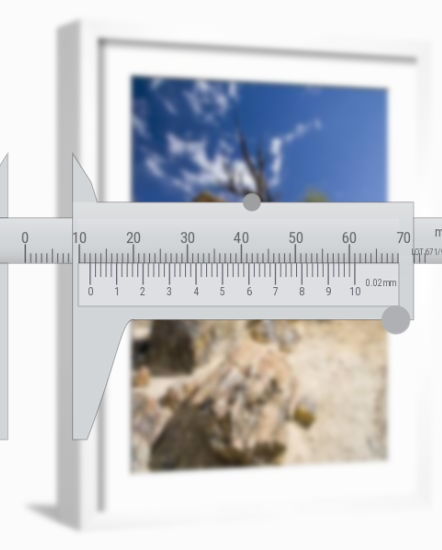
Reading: 12.0 mm
